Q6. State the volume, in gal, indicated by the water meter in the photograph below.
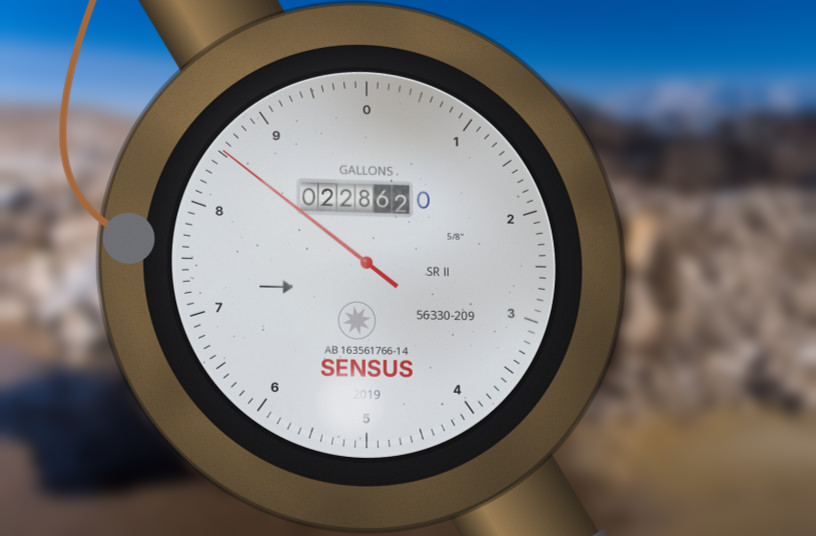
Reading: 228618.5 gal
